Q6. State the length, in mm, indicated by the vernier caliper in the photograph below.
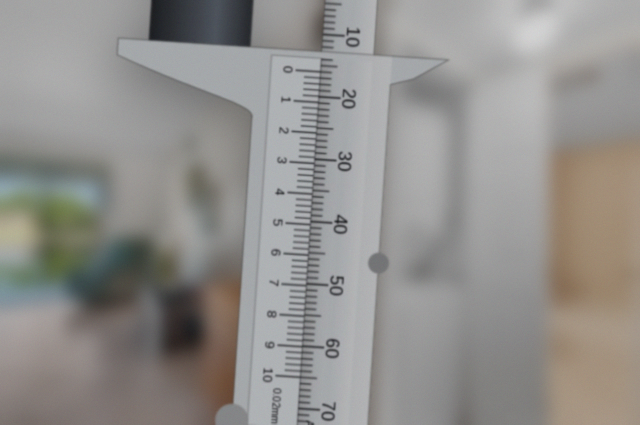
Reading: 16.0 mm
